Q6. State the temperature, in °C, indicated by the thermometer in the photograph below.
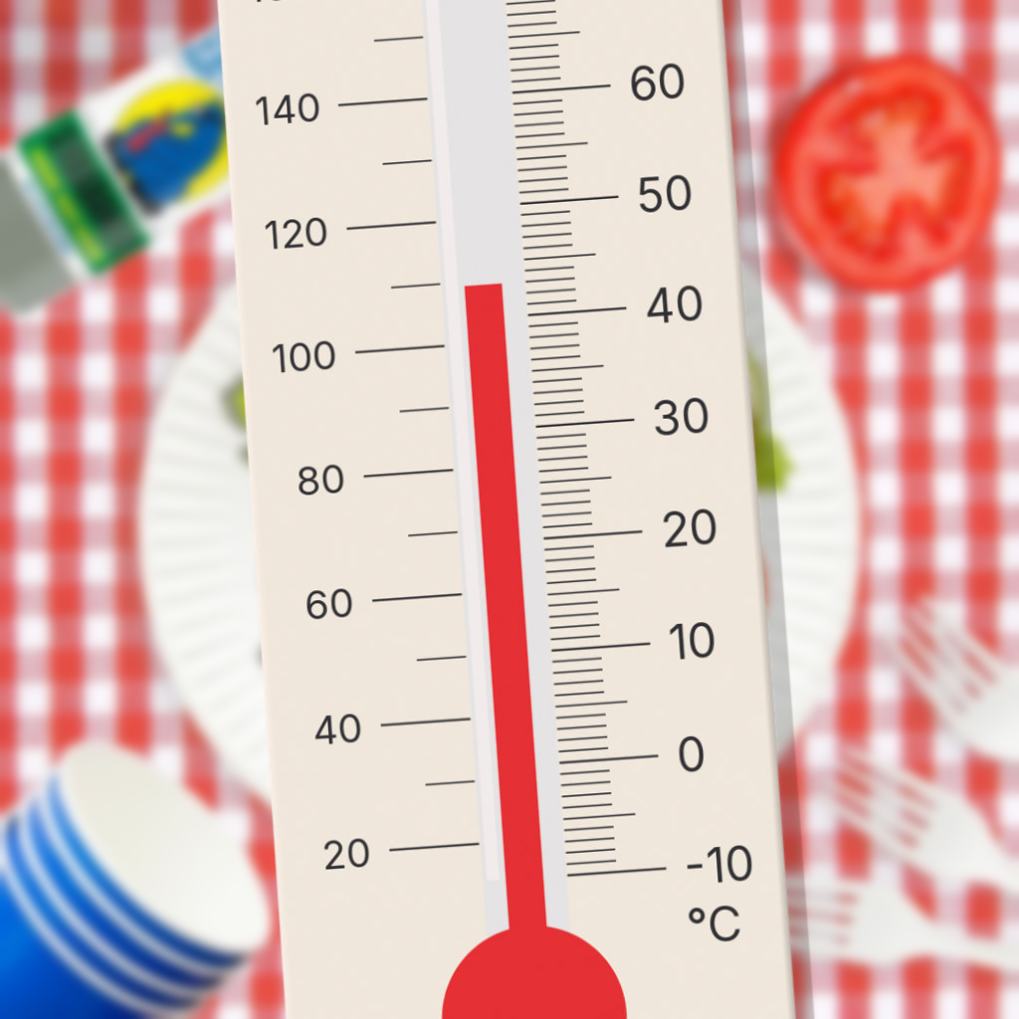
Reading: 43 °C
